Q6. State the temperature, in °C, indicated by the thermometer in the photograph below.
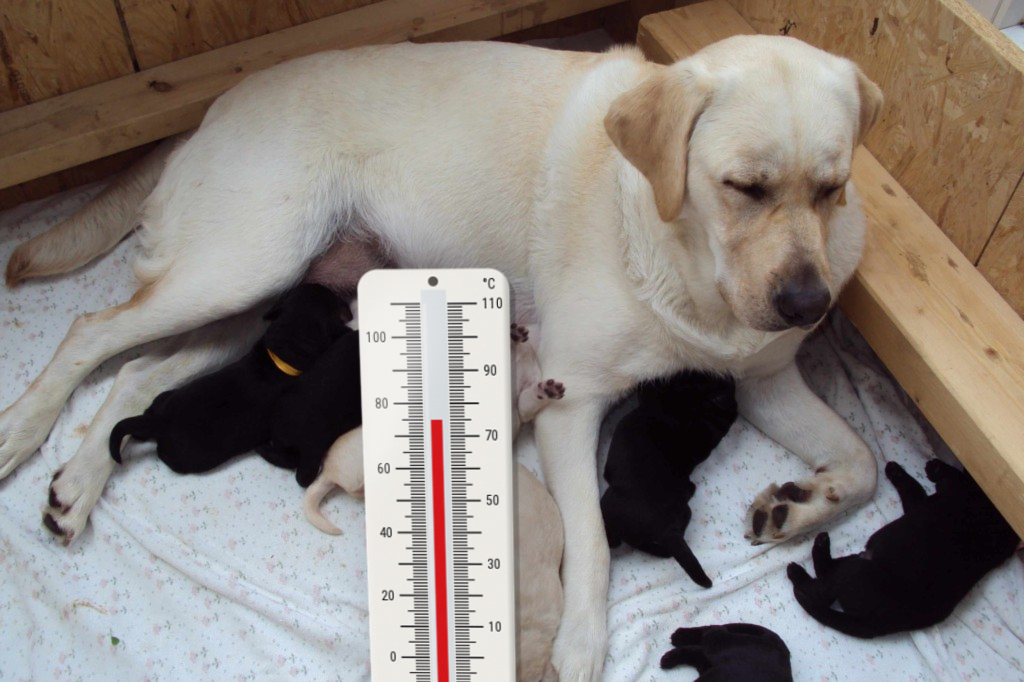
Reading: 75 °C
